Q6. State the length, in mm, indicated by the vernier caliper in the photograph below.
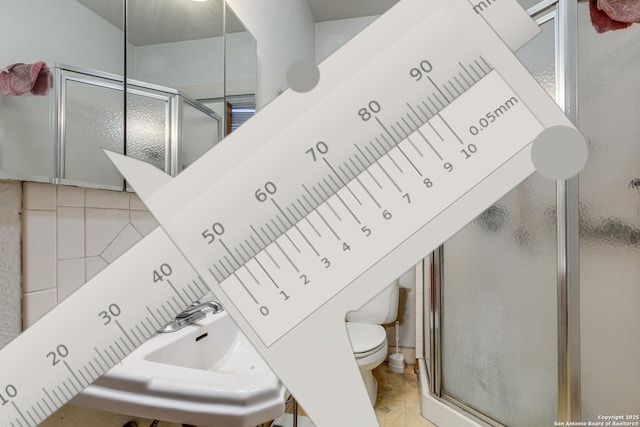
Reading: 48.6 mm
